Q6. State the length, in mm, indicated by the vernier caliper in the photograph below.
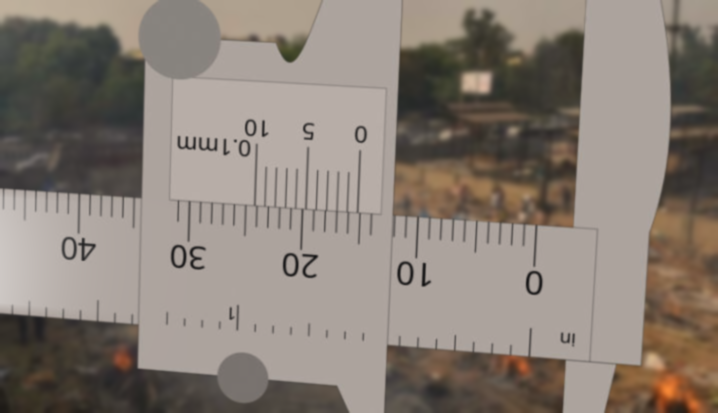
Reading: 15.2 mm
